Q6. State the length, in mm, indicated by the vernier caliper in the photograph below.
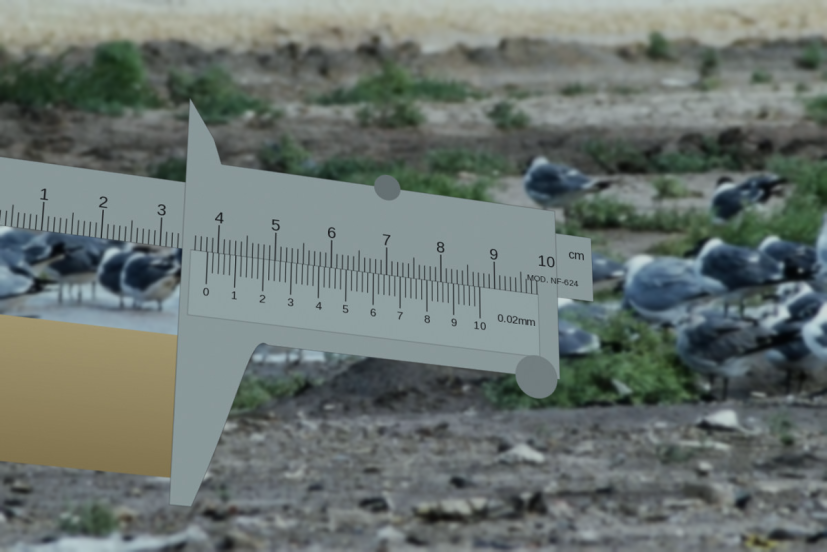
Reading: 38.2 mm
